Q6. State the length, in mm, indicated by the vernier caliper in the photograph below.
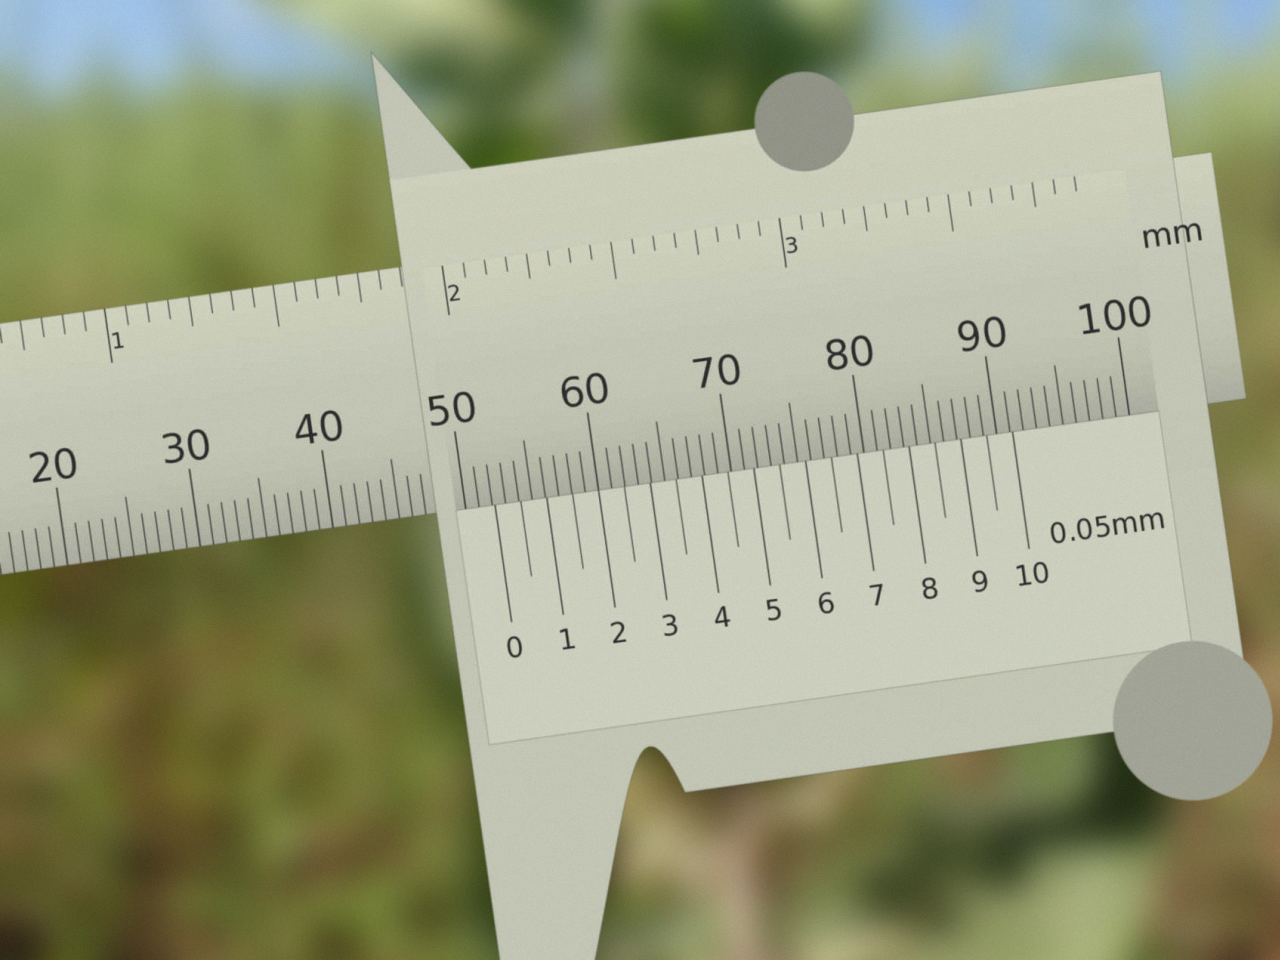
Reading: 52.2 mm
